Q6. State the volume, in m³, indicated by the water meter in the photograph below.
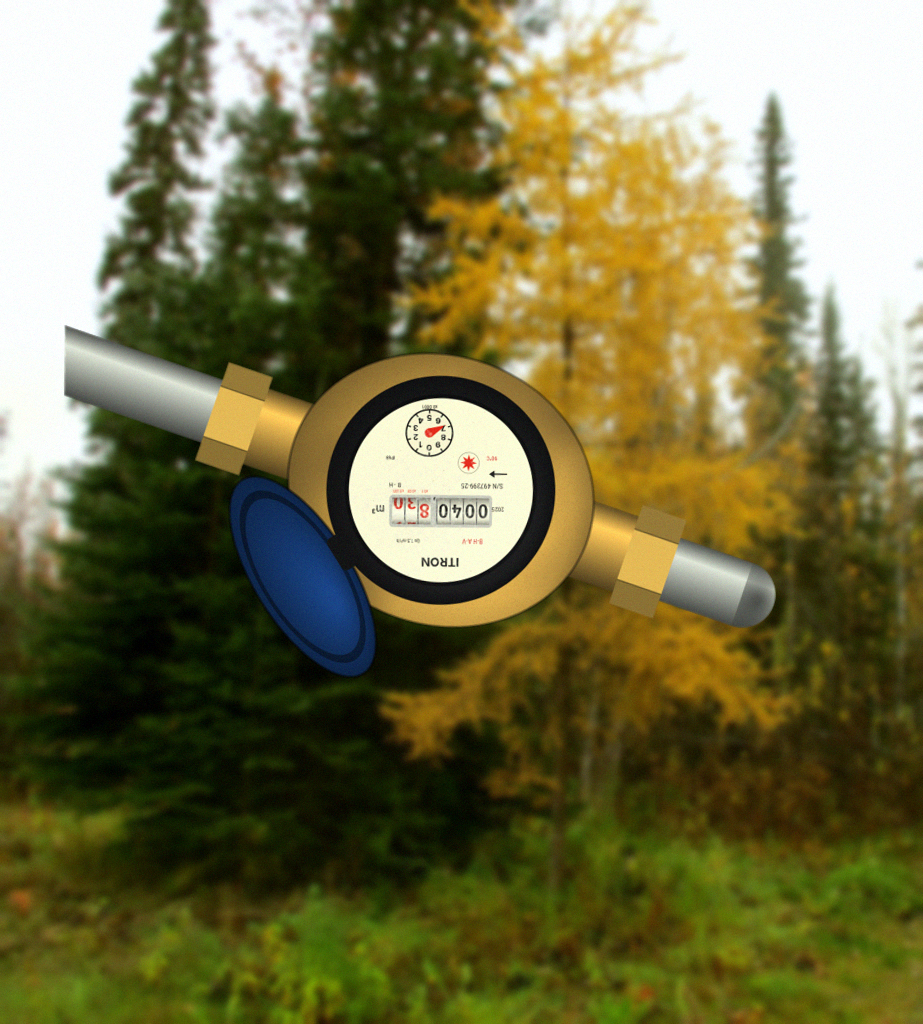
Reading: 40.8296 m³
